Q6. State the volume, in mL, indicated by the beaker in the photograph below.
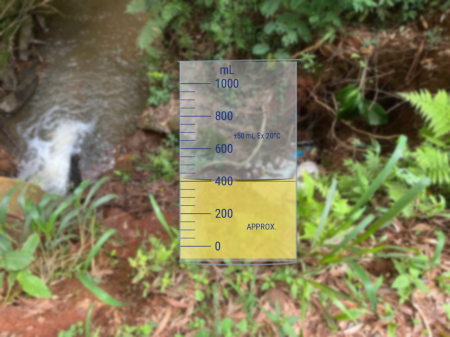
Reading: 400 mL
